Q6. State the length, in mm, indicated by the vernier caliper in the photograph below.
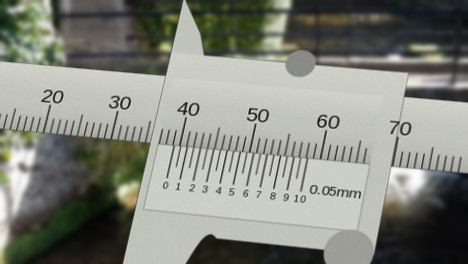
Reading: 39.2 mm
